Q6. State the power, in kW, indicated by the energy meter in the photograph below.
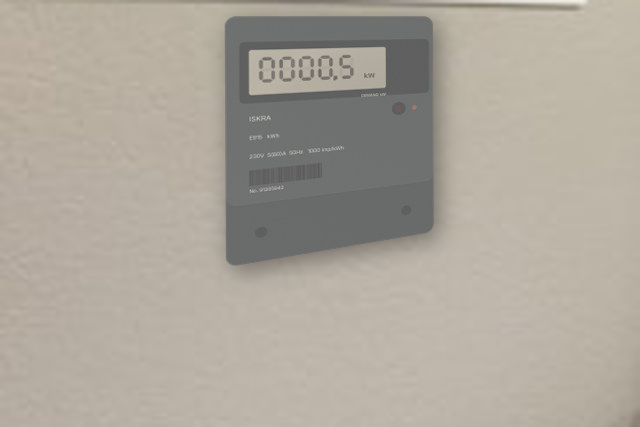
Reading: 0.5 kW
